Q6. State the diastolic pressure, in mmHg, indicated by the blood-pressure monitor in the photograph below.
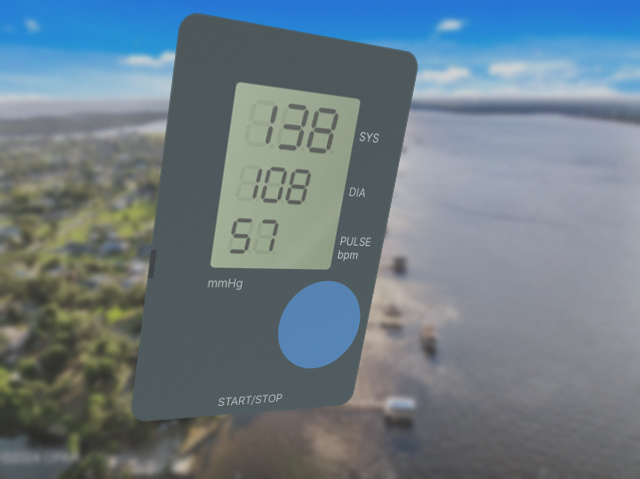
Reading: 108 mmHg
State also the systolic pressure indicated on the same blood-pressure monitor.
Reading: 138 mmHg
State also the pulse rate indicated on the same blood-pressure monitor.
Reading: 57 bpm
